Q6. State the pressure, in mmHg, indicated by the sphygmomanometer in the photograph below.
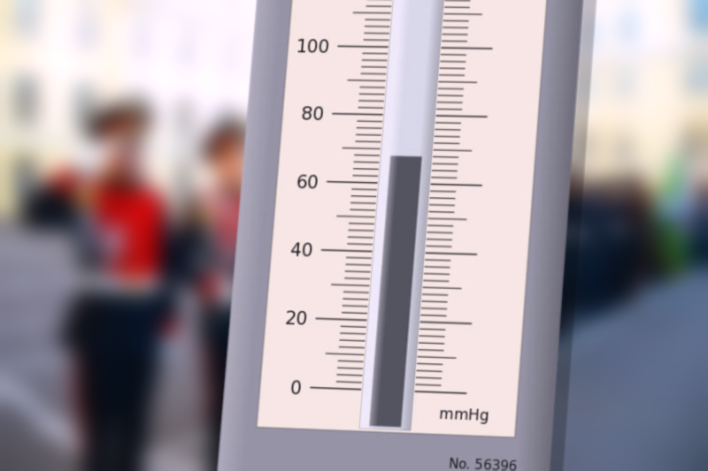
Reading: 68 mmHg
